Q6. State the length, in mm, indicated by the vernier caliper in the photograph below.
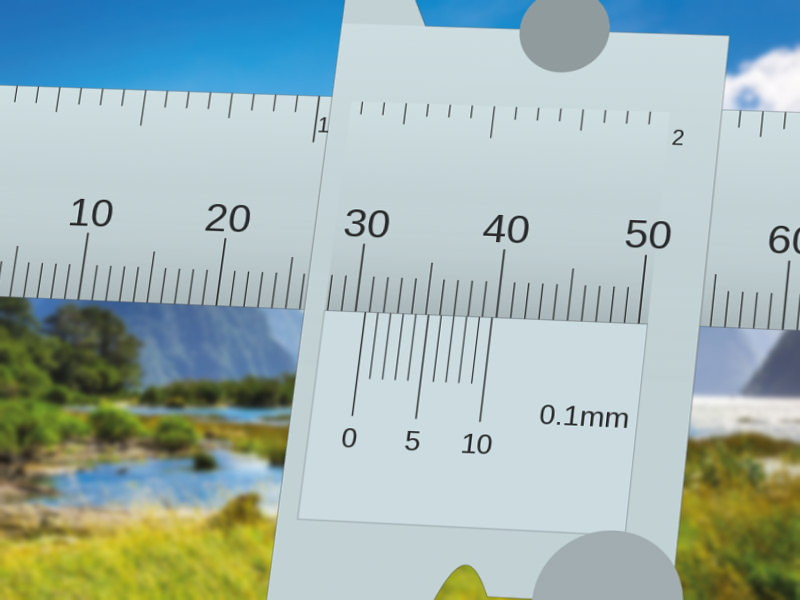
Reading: 30.7 mm
